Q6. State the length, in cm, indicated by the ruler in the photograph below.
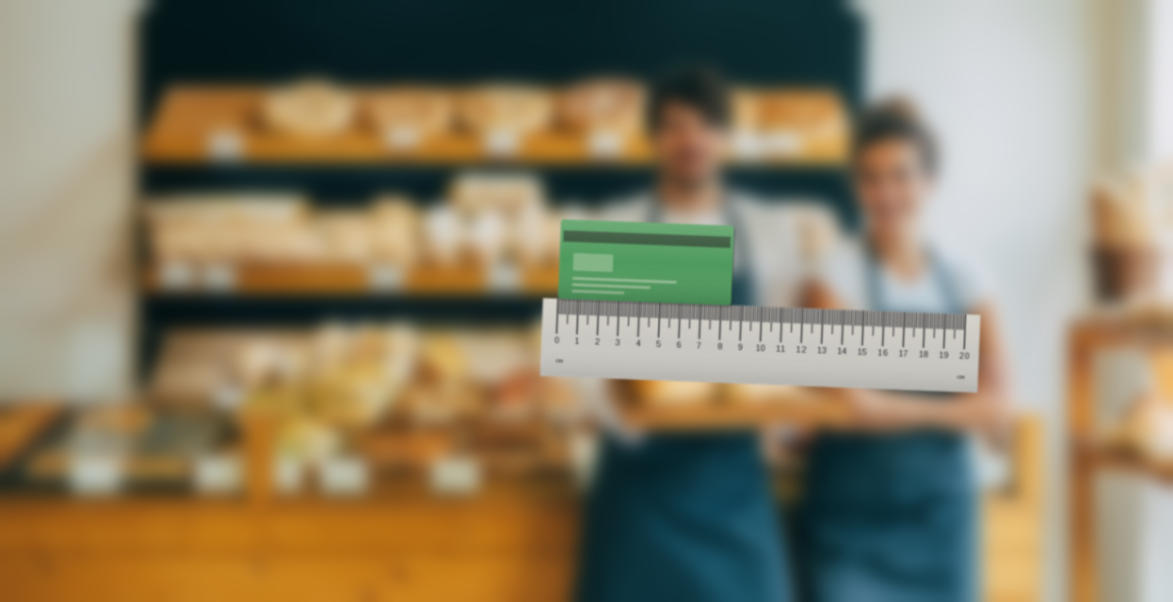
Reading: 8.5 cm
